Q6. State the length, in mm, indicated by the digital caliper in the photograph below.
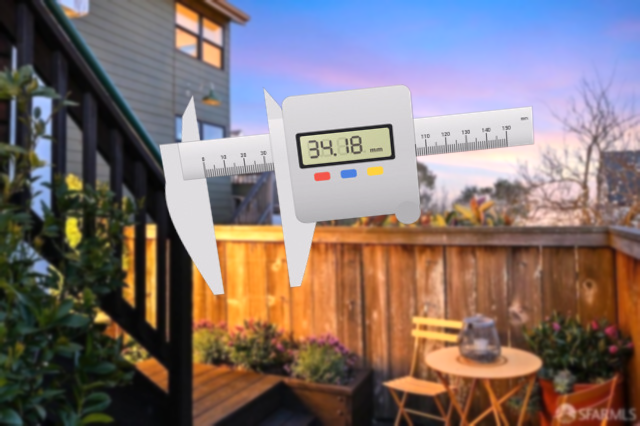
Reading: 34.18 mm
